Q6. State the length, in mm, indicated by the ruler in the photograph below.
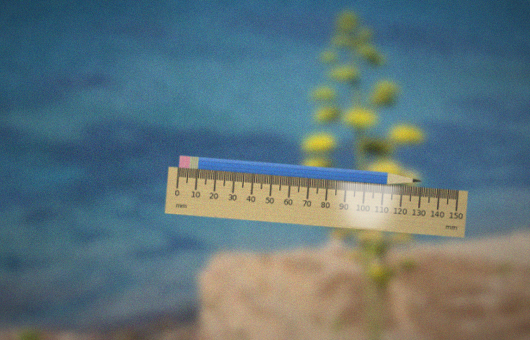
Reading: 130 mm
